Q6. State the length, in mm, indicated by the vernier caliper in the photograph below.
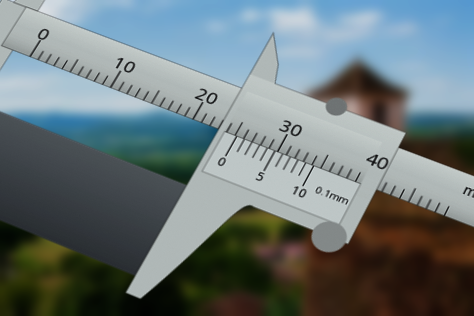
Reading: 25.2 mm
